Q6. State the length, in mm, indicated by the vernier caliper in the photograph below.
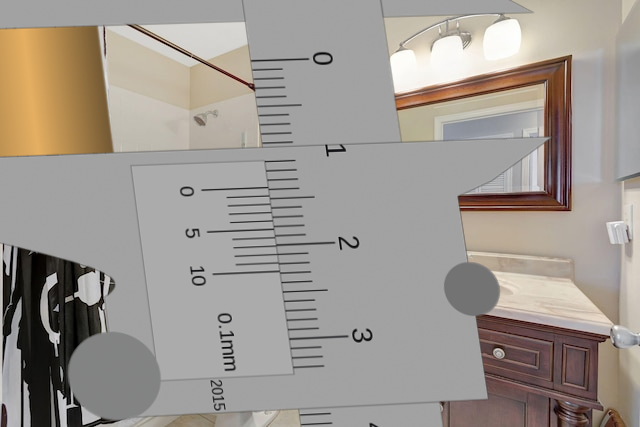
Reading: 13.8 mm
